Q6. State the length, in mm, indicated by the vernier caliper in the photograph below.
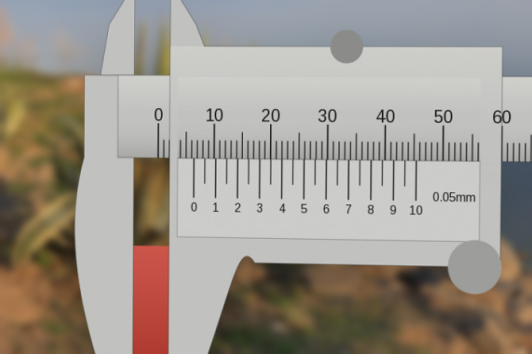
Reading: 6.4 mm
